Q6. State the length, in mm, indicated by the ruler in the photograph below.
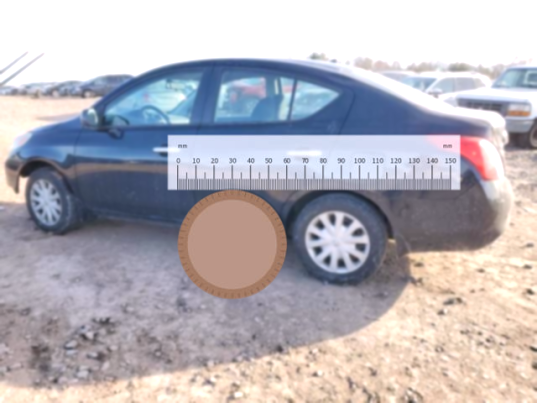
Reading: 60 mm
